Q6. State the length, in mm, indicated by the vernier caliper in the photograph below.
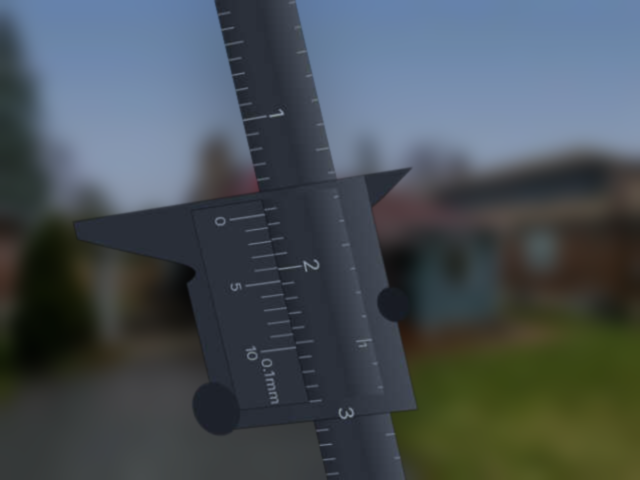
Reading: 16.3 mm
